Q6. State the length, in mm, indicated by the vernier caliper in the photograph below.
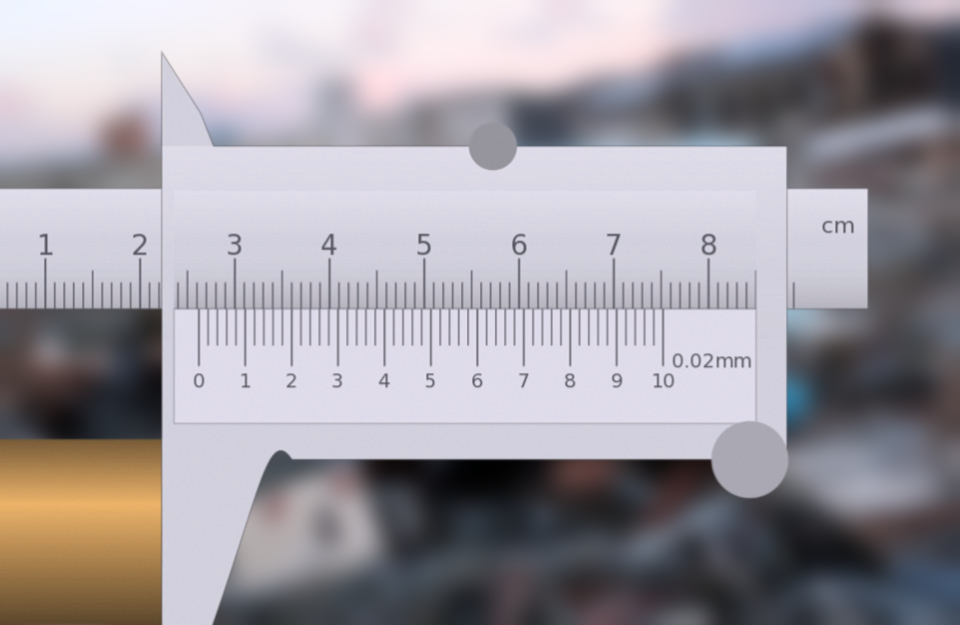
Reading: 26.2 mm
